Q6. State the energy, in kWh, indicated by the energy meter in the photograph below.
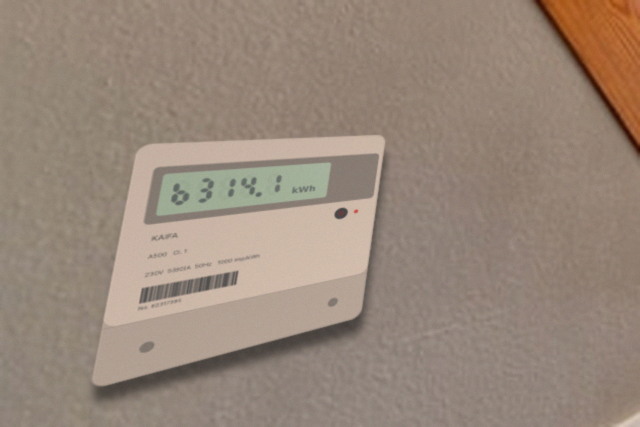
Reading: 6314.1 kWh
